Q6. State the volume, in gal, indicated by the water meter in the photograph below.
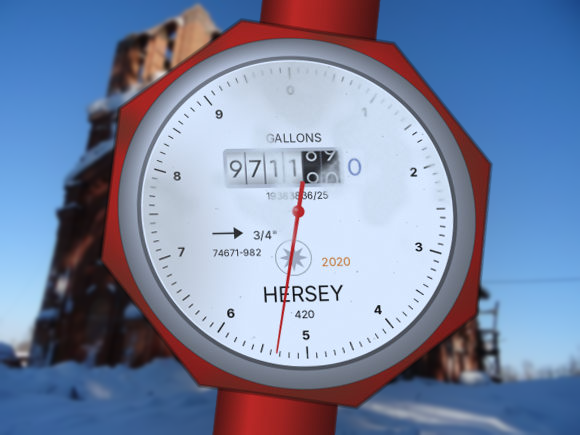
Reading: 9711895.3 gal
